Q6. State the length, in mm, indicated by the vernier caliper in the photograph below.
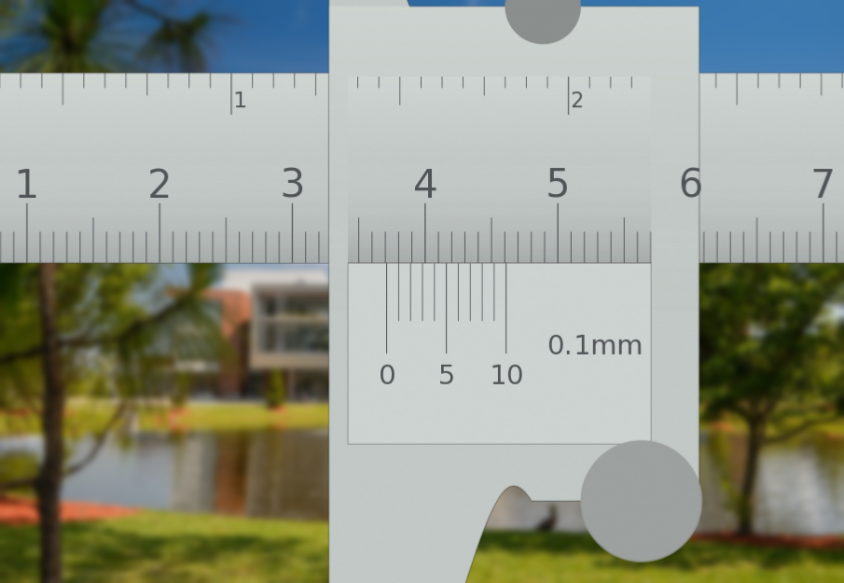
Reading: 37.1 mm
